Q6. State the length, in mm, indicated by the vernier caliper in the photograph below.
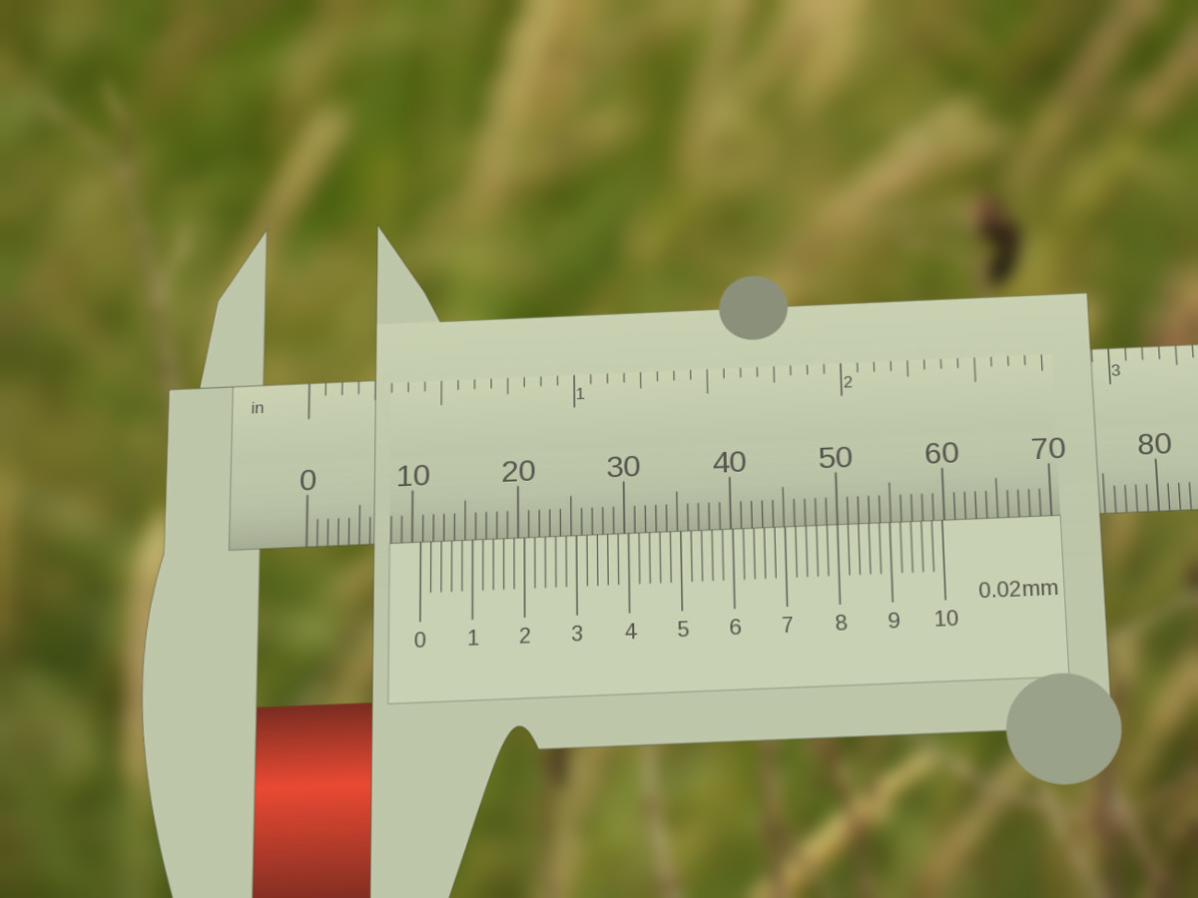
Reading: 10.8 mm
